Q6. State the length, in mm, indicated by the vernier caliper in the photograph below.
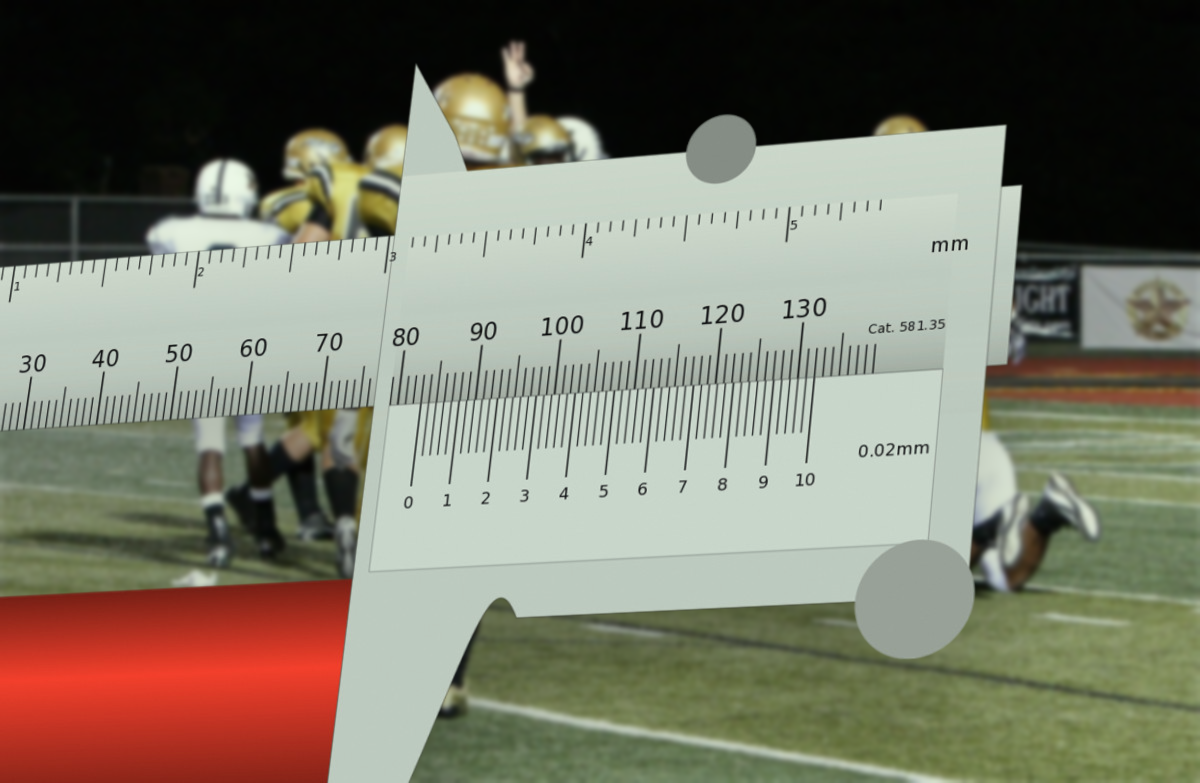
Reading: 83.0 mm
